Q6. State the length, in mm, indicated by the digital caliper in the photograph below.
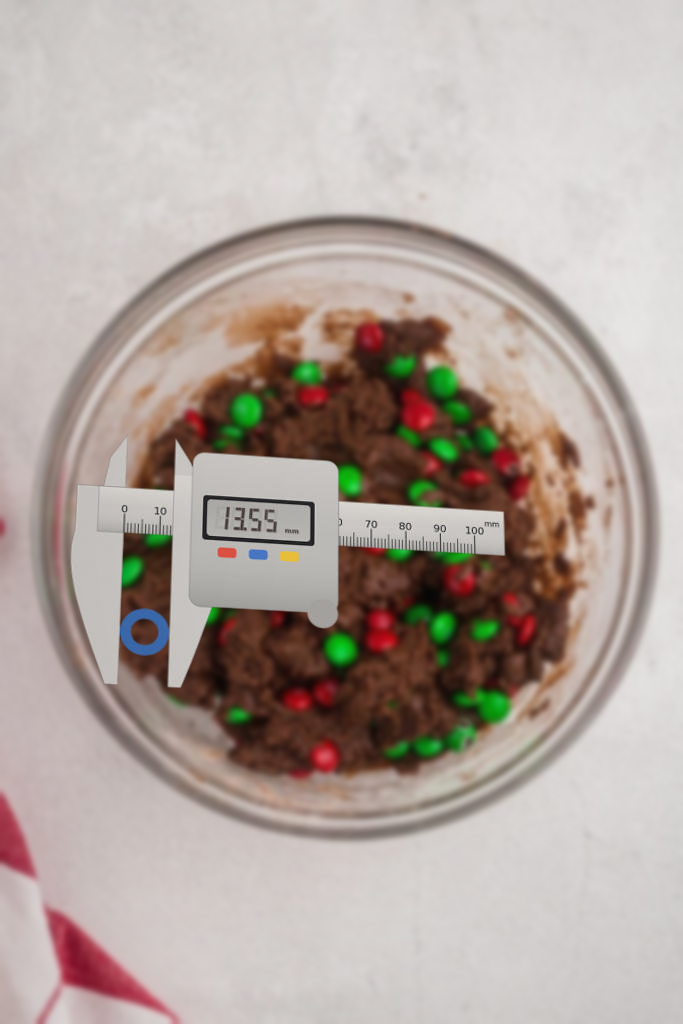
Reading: 13.55 mm
